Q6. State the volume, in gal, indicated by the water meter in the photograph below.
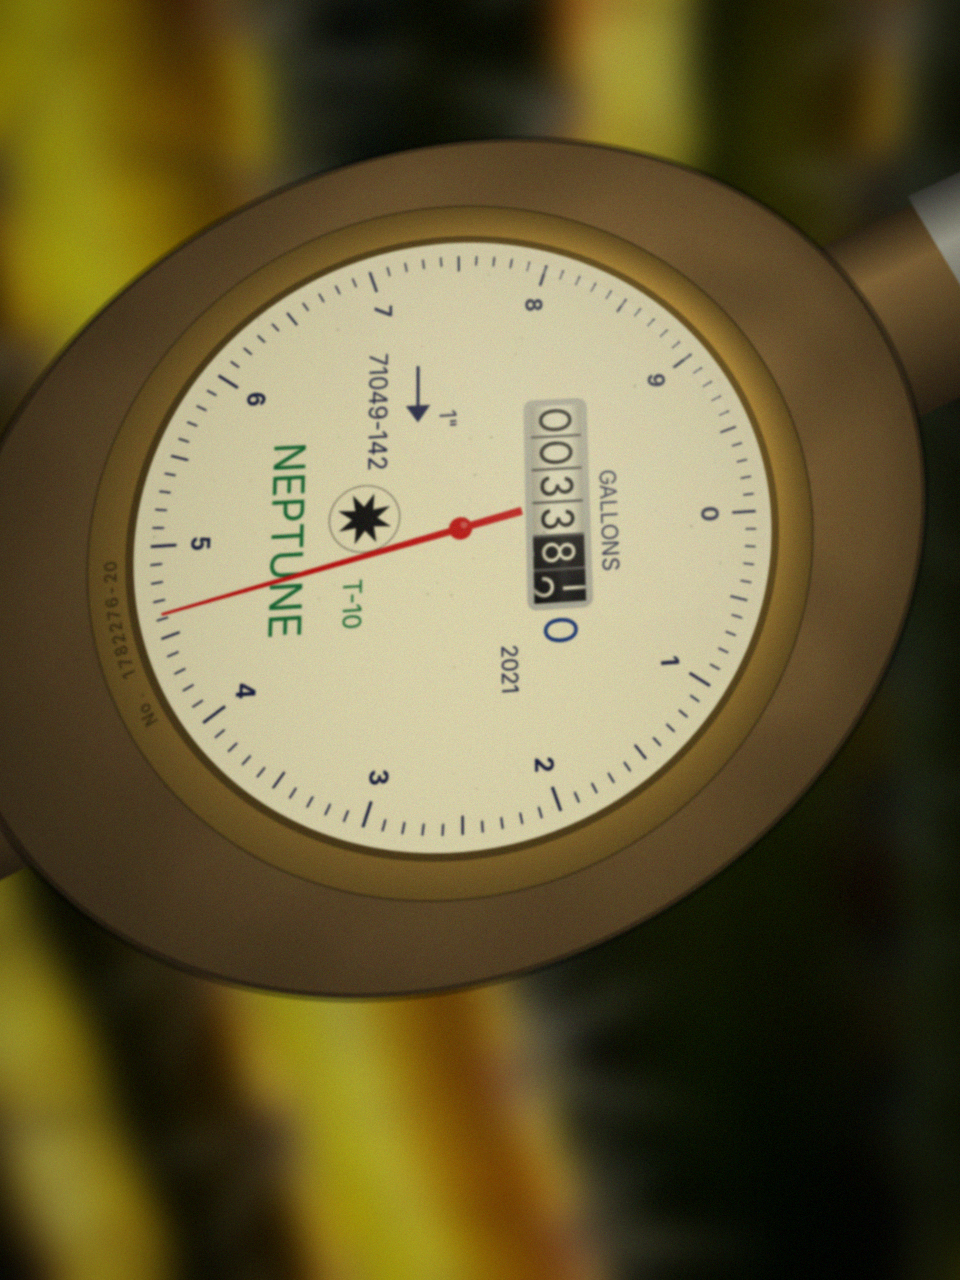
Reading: 33814.6 gal
